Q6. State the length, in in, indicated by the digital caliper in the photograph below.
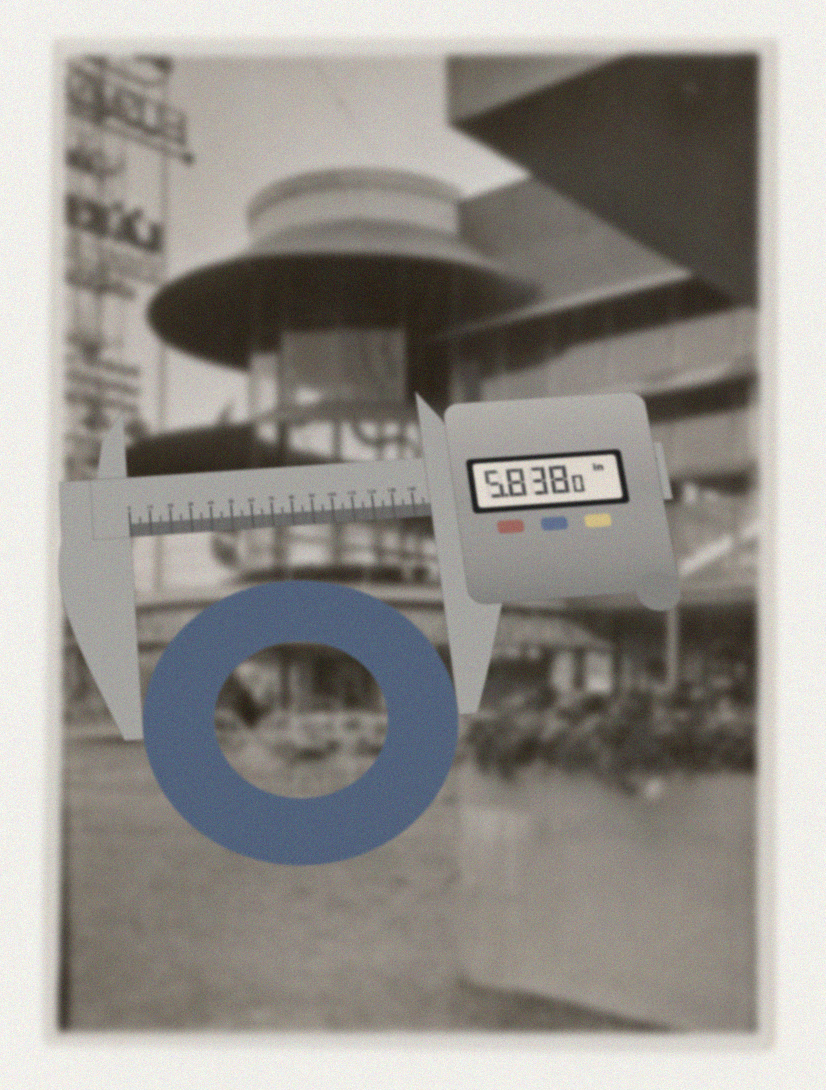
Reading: 5.8380 in
